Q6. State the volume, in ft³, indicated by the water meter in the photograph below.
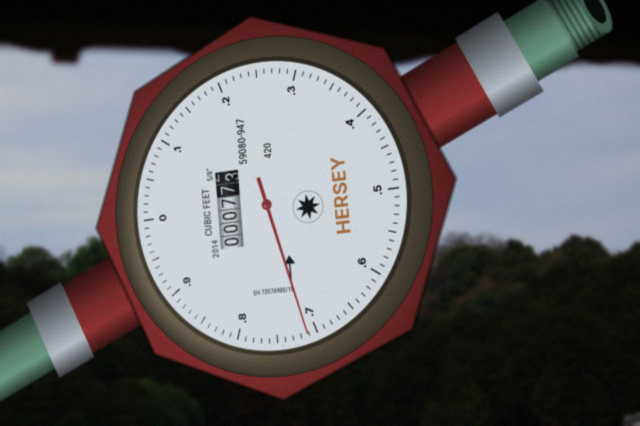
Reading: 772.71 ft³
